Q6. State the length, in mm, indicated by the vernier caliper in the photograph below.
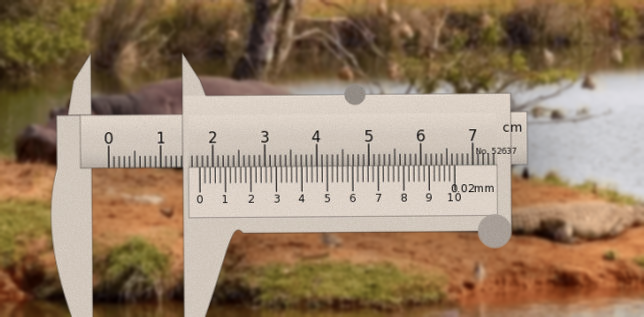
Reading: 17.5 mm
